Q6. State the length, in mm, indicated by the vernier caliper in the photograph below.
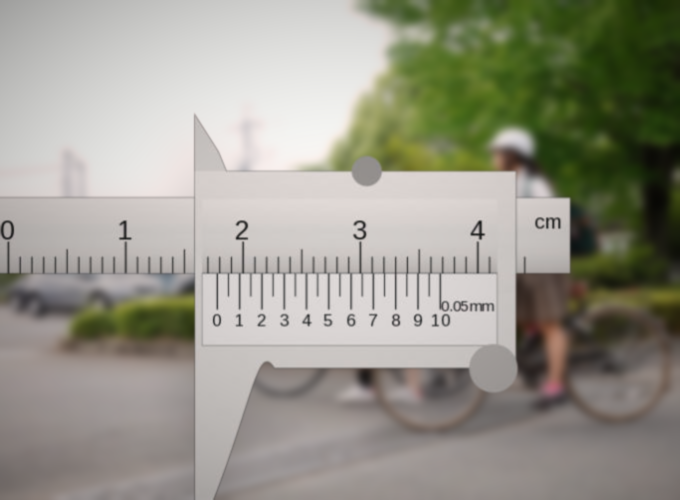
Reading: 17.8 mm
